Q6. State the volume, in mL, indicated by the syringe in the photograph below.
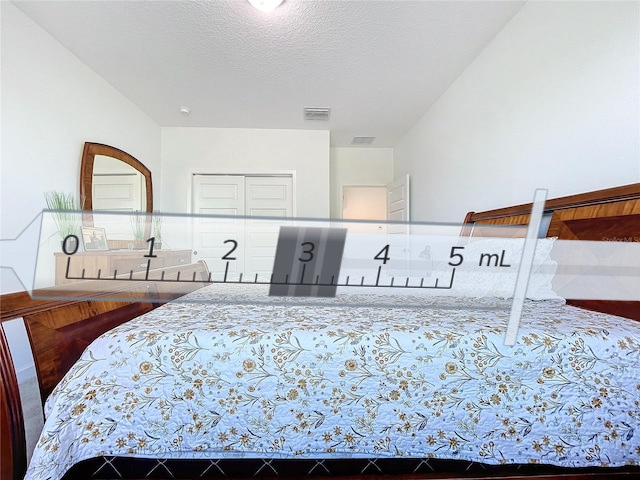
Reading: 2.6 mL
